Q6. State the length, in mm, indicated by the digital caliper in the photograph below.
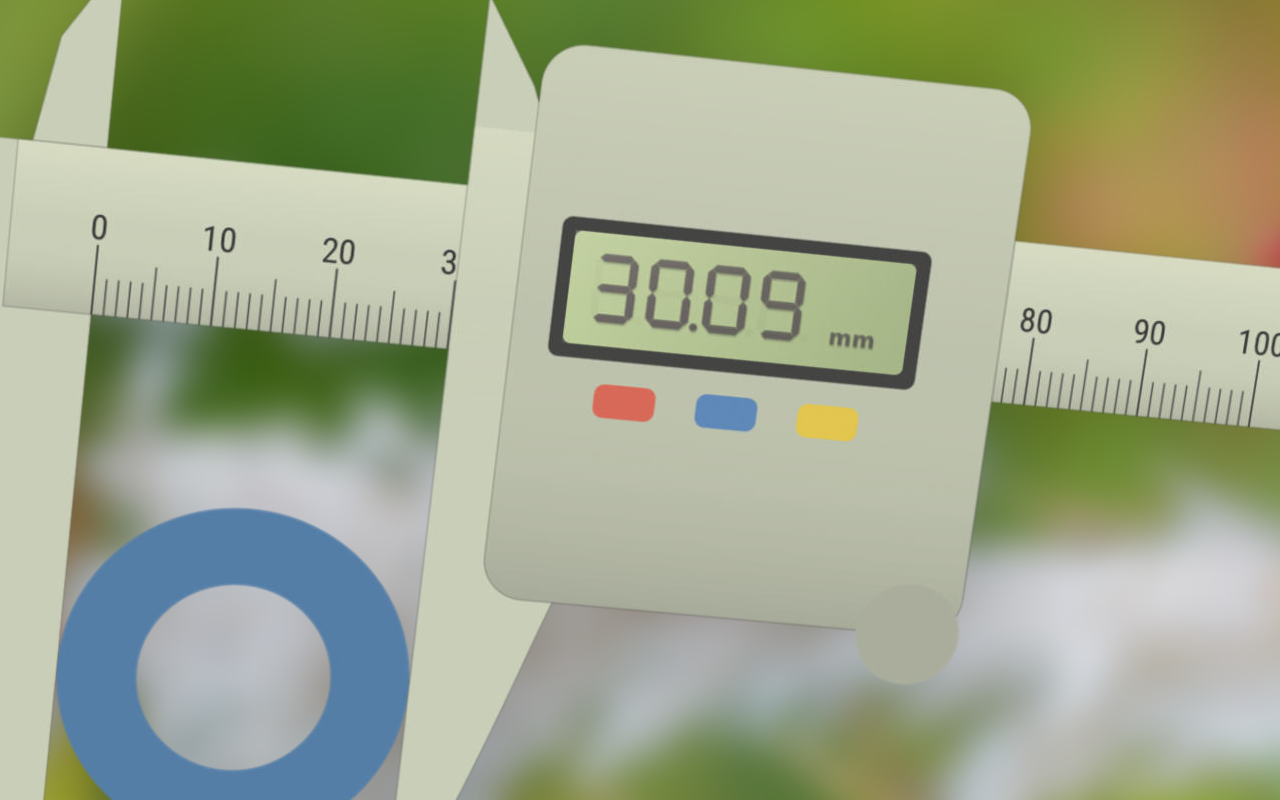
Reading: 30.09 mm
